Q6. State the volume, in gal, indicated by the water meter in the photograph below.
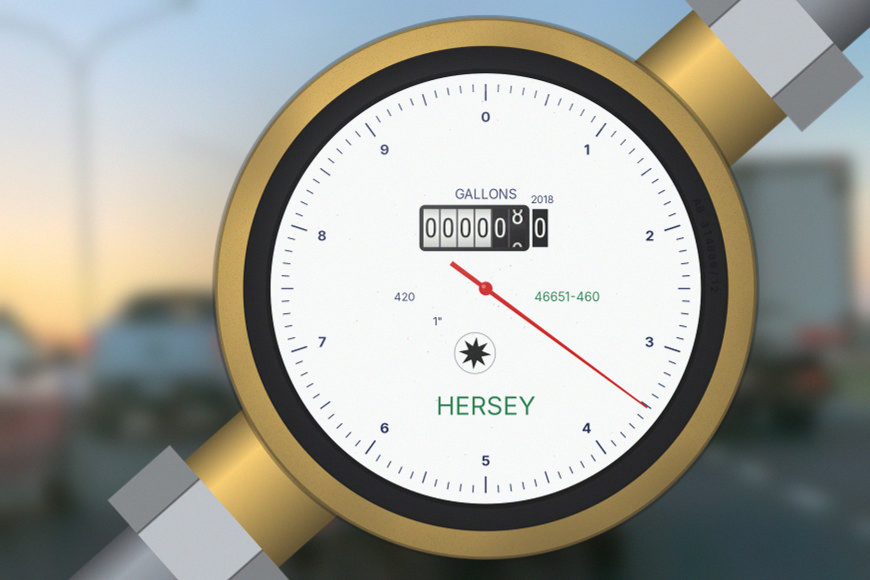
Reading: 83.5 gal
